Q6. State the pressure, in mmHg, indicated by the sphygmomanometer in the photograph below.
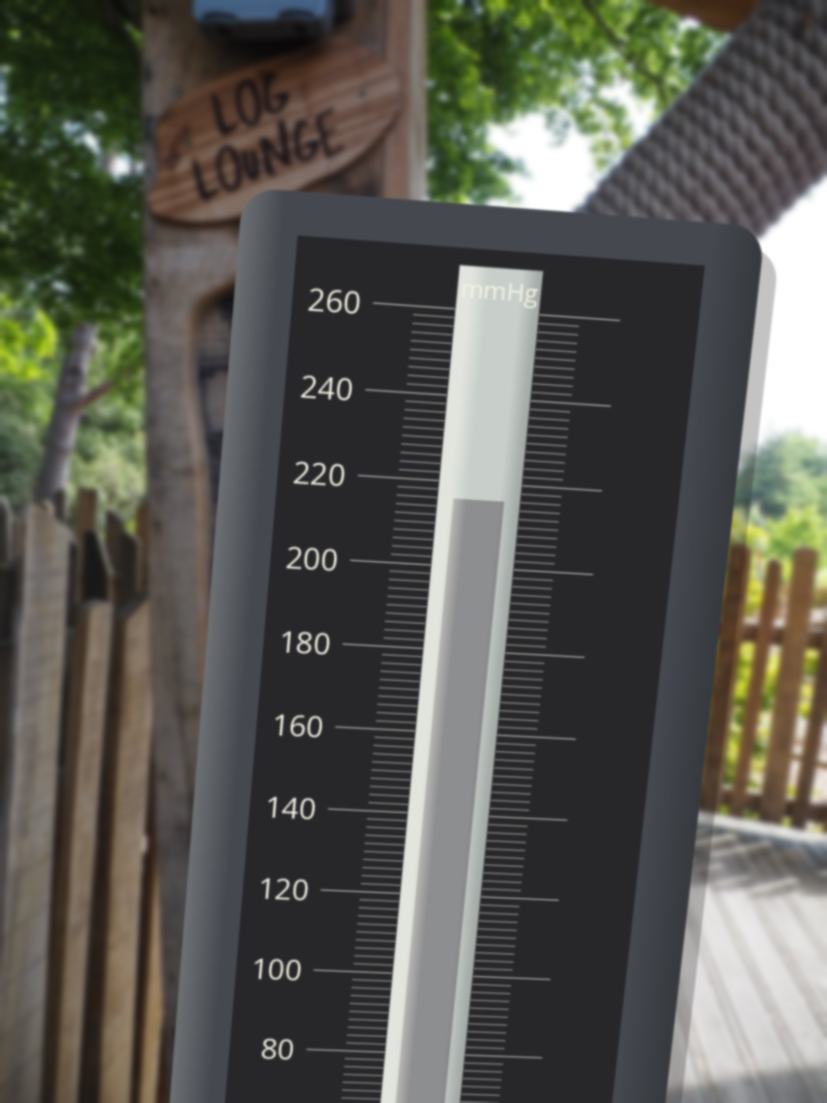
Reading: 216 mmHg
